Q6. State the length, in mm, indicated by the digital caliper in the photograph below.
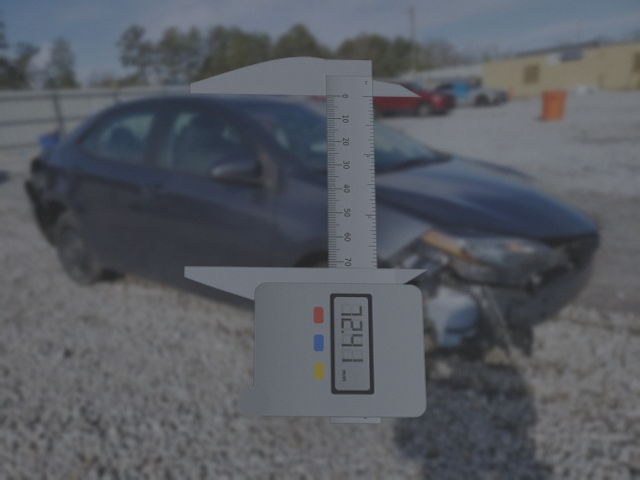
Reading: 72.41 mm
